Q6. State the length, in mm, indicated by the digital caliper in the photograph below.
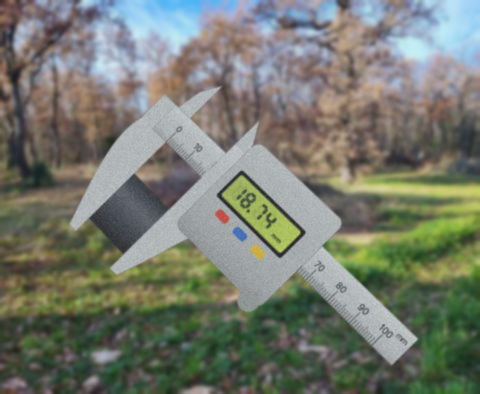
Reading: 18.74 mm
